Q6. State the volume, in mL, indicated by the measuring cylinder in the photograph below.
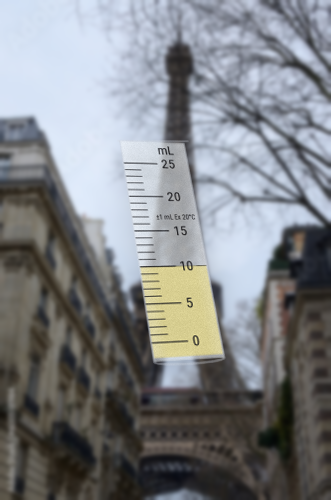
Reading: 10 mL
